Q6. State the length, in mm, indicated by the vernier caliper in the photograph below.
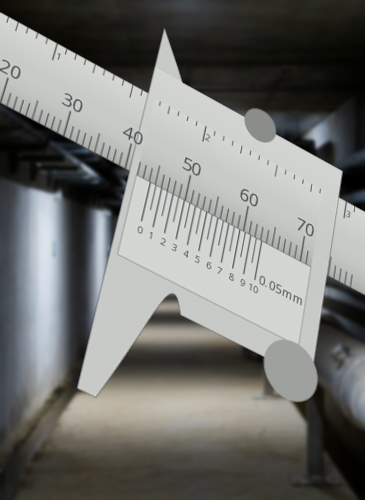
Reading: 44.2 mm
